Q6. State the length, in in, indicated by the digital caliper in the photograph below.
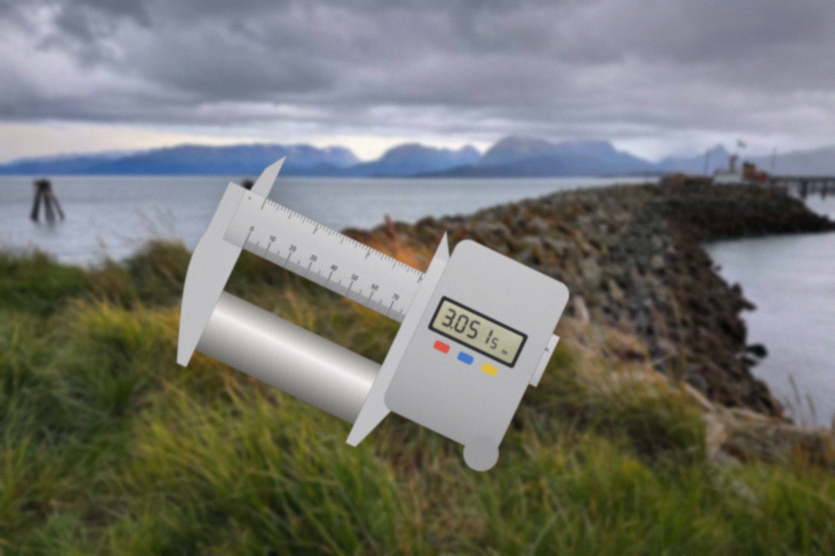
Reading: 3.0515 in
